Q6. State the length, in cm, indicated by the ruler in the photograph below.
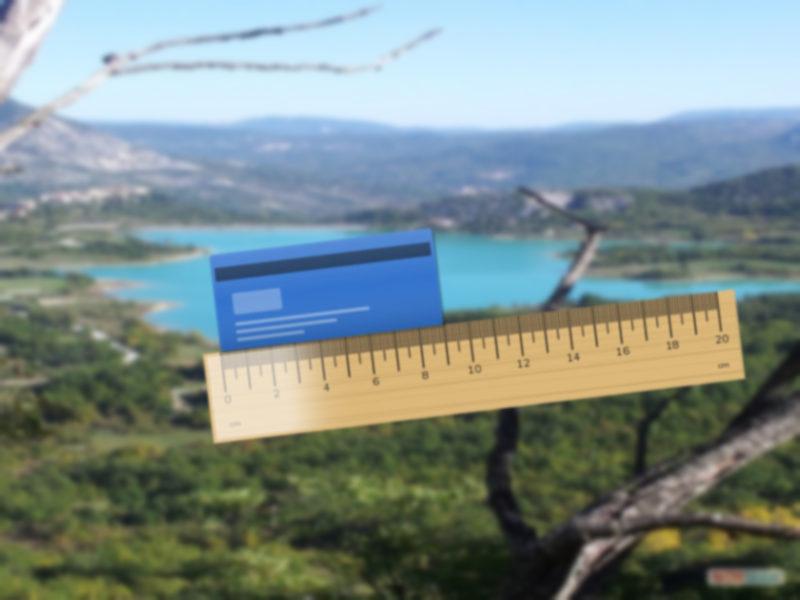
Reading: 9 cm
